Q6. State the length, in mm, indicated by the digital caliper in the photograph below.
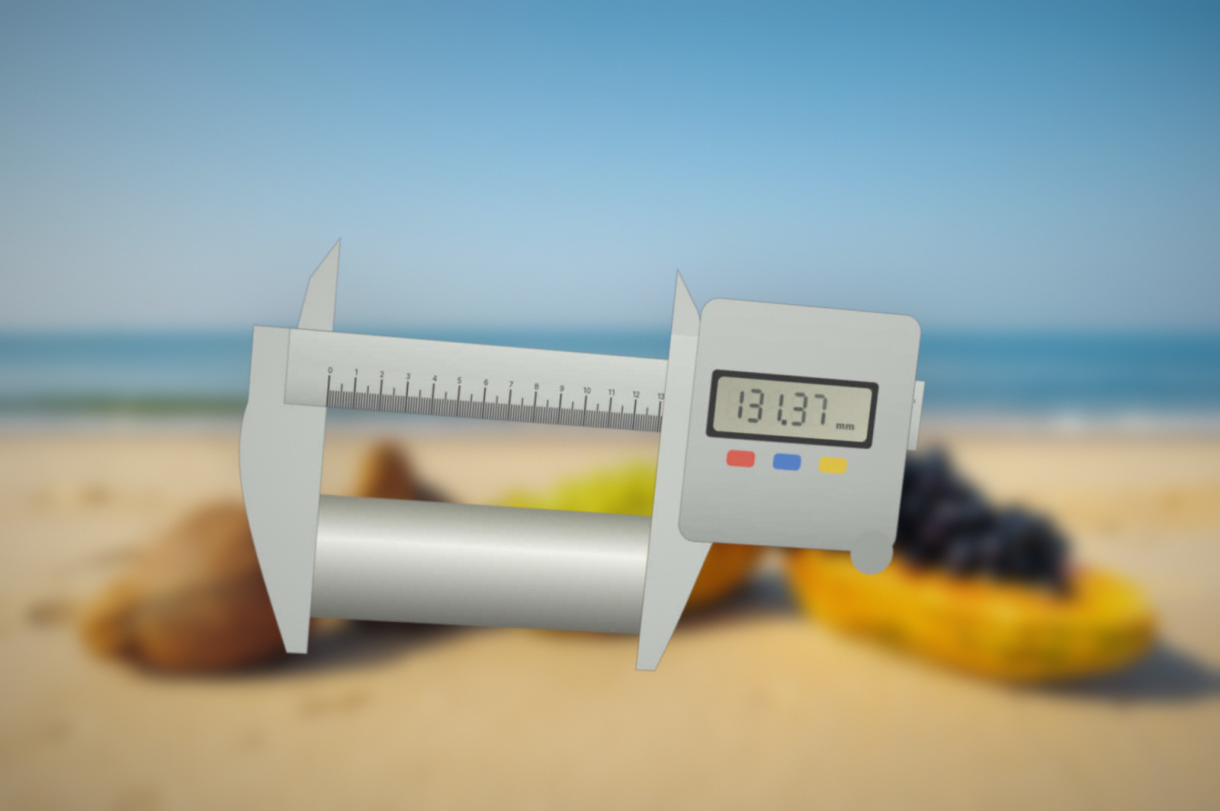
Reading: 131.37 mm
